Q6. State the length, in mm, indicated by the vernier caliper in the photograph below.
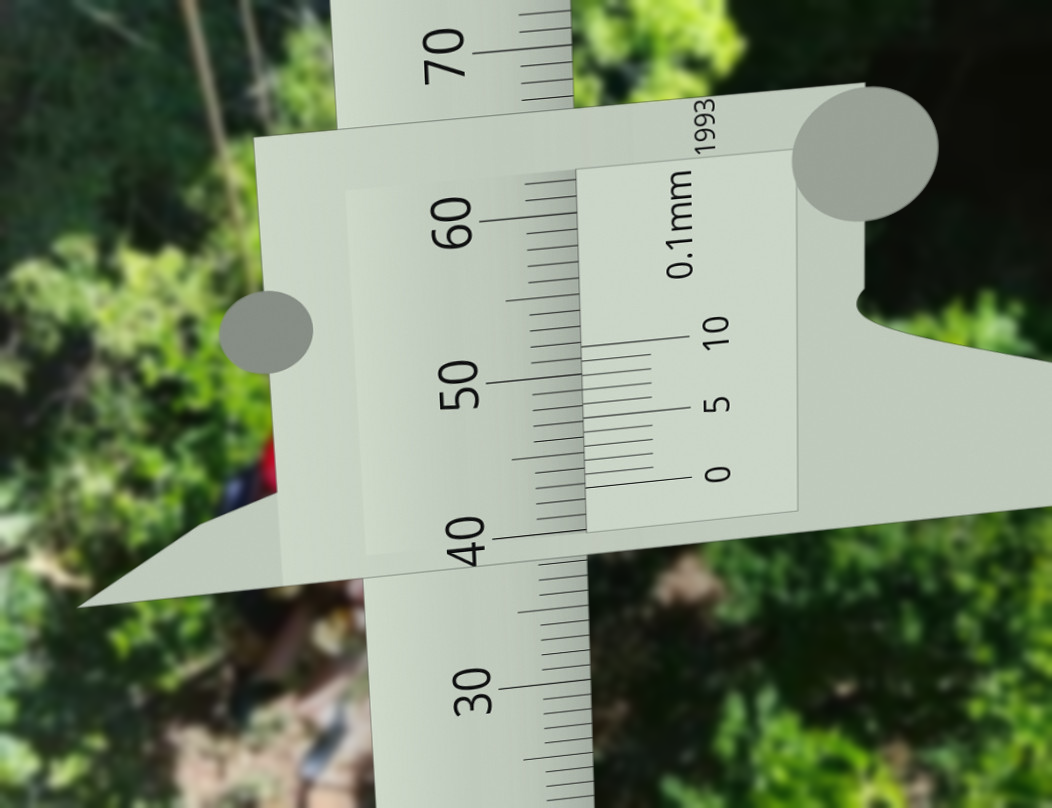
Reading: 42.7 mm
